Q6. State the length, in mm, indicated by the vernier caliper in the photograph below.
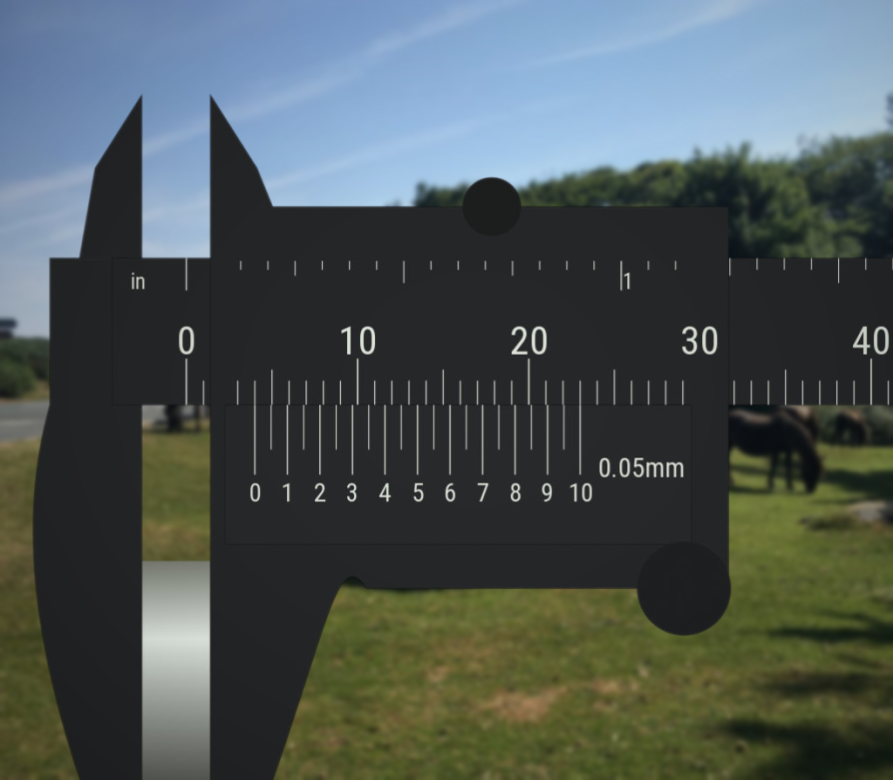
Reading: 4.0 mm
